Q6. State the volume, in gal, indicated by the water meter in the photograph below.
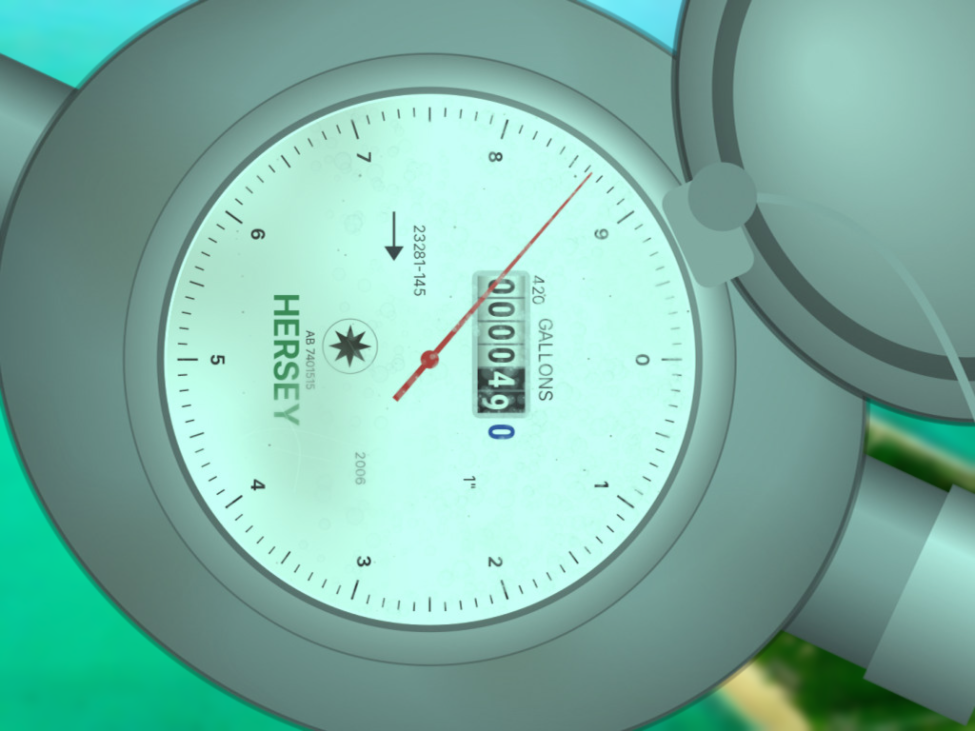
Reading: 488.6 gal
